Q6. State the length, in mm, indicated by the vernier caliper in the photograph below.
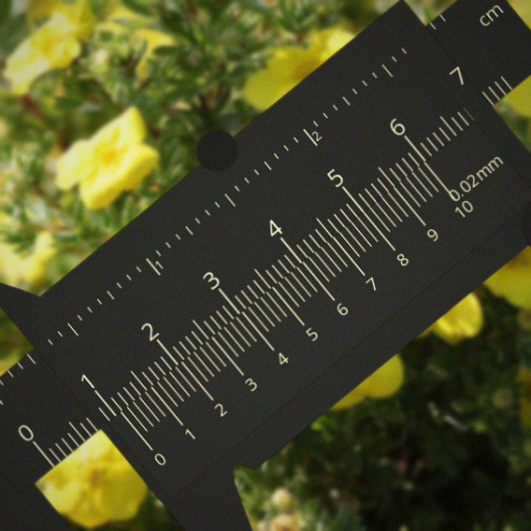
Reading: 10.8 mm
